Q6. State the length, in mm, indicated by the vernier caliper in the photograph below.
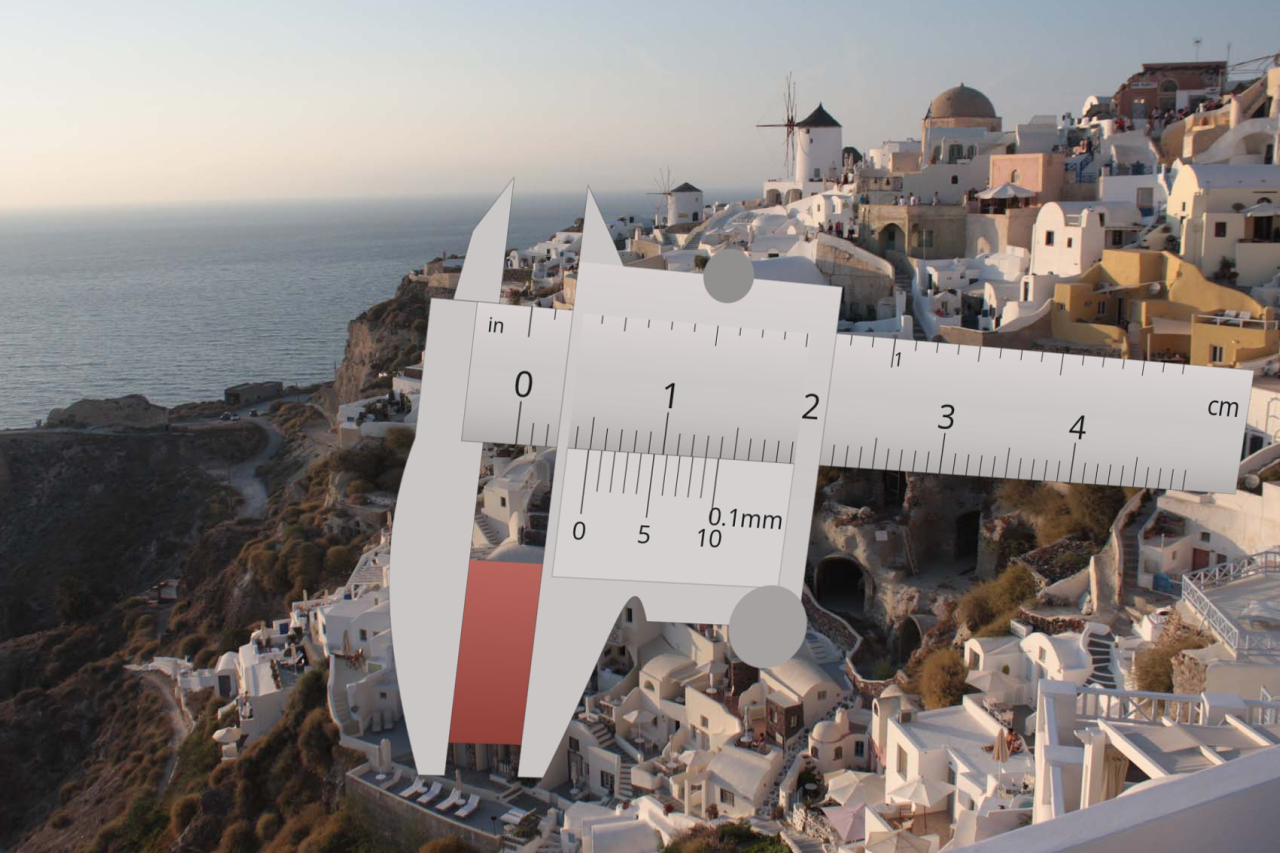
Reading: 4.9 mm
